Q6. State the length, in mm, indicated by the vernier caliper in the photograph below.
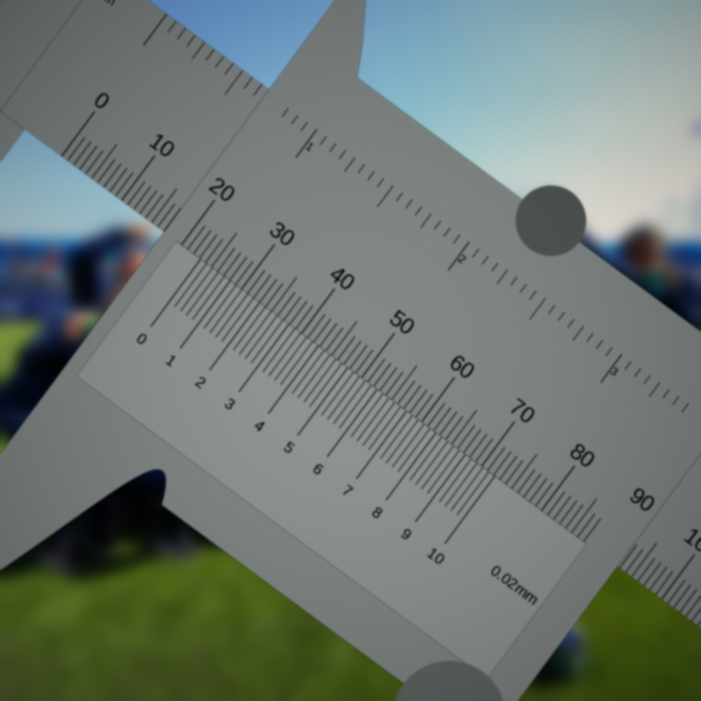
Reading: 23.2 mm
